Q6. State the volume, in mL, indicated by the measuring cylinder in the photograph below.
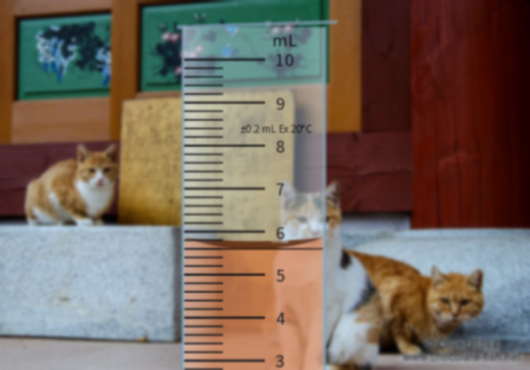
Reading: 5.6 mL
